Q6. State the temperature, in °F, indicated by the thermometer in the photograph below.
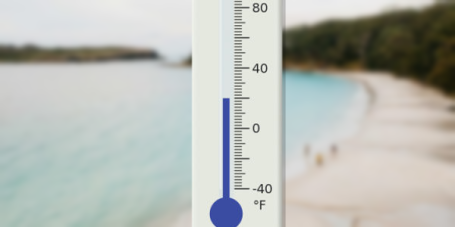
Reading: 20 °F
